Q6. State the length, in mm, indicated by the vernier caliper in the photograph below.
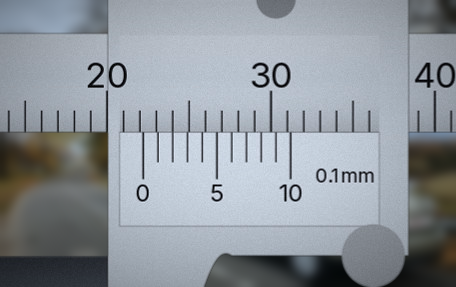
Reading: 22.2 mm
